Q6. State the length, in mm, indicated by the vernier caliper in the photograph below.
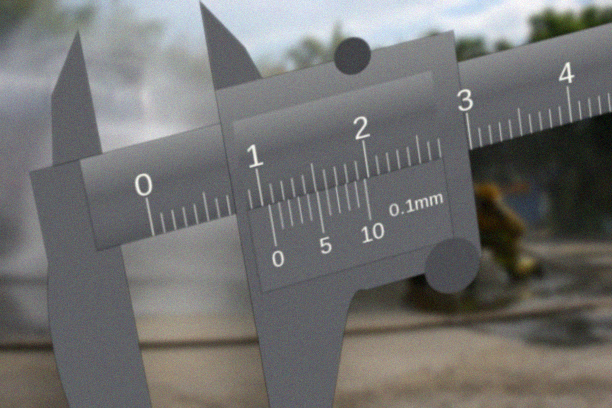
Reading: 10.6 mm
